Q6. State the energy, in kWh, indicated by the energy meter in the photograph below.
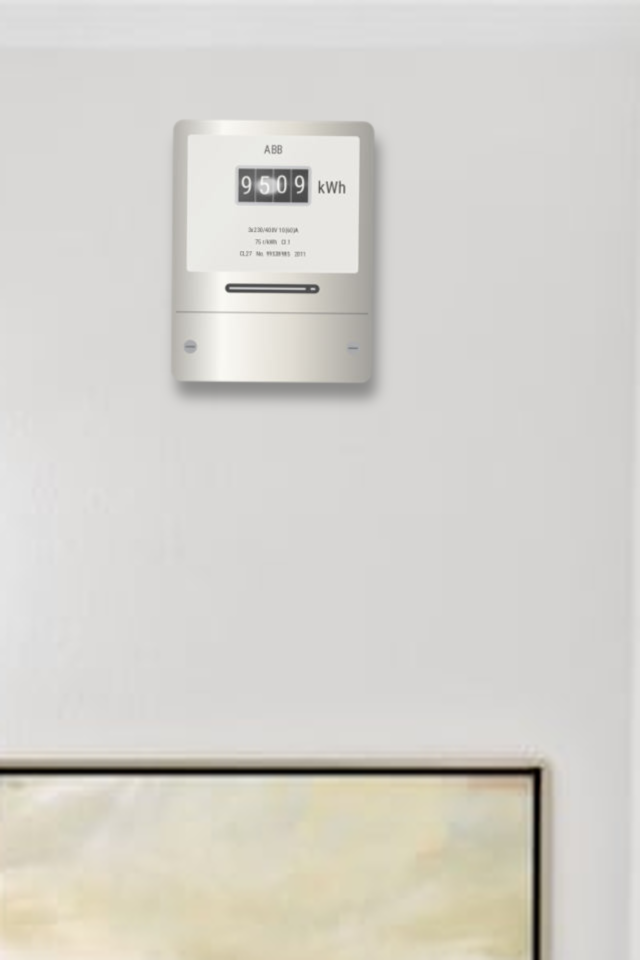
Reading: 9509 kWh
